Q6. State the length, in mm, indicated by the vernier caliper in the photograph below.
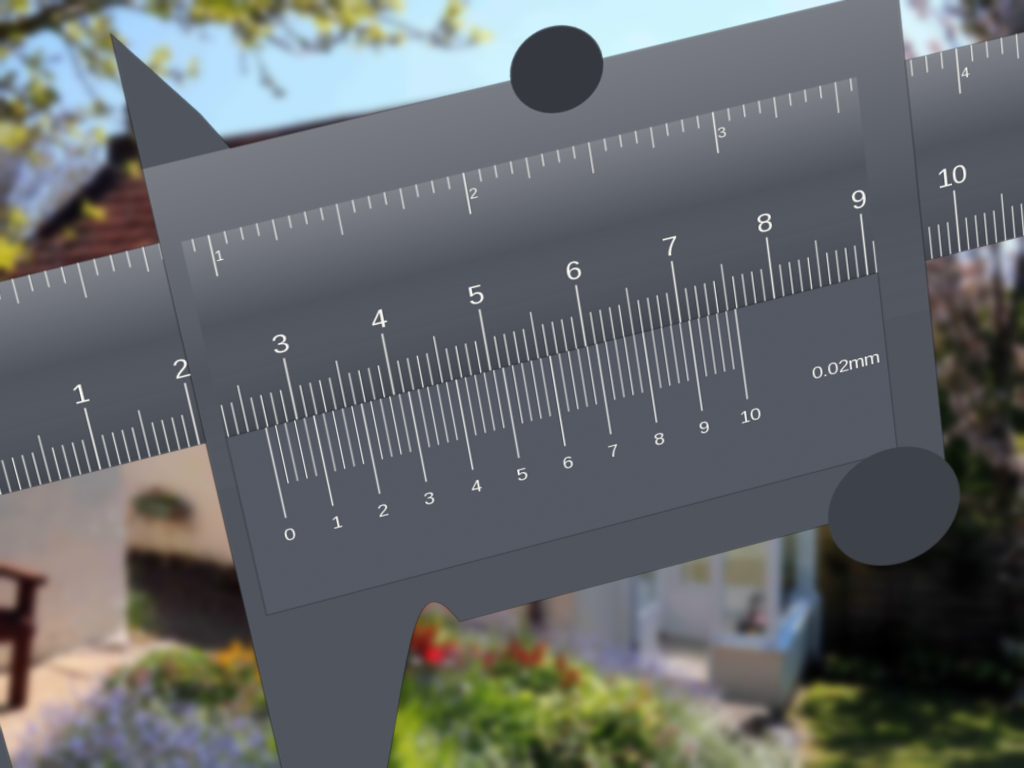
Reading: 26.8 mm
